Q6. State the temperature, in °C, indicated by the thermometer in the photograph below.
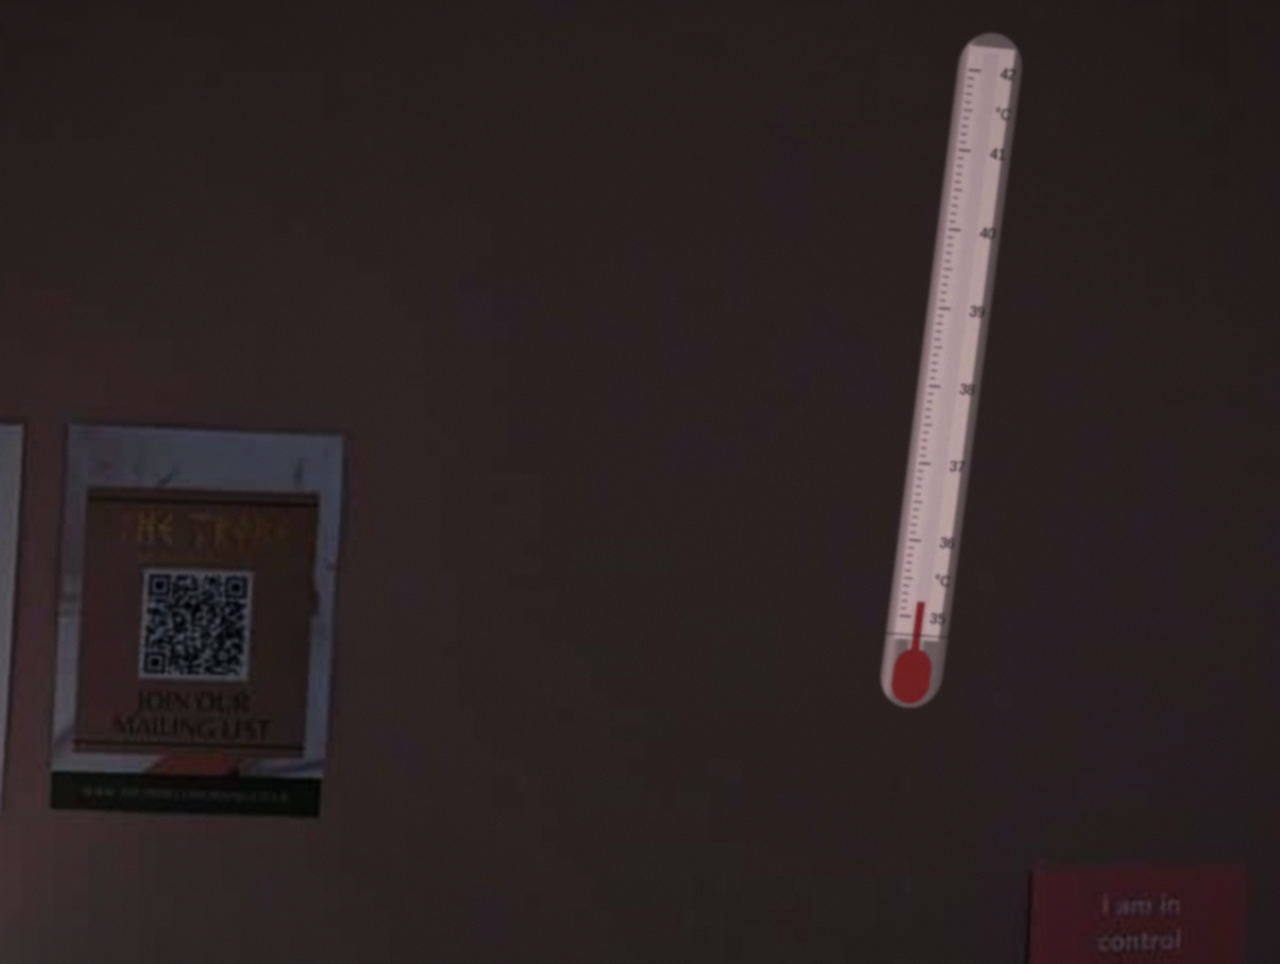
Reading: 35.2 °C
